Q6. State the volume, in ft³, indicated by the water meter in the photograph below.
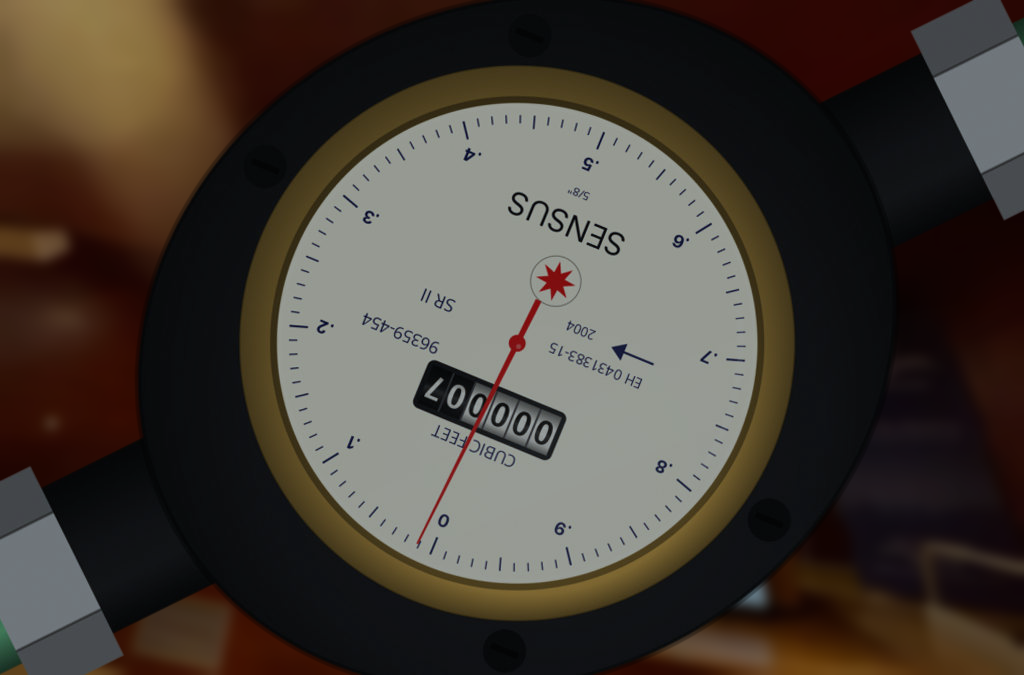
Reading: 7.01 ft³
